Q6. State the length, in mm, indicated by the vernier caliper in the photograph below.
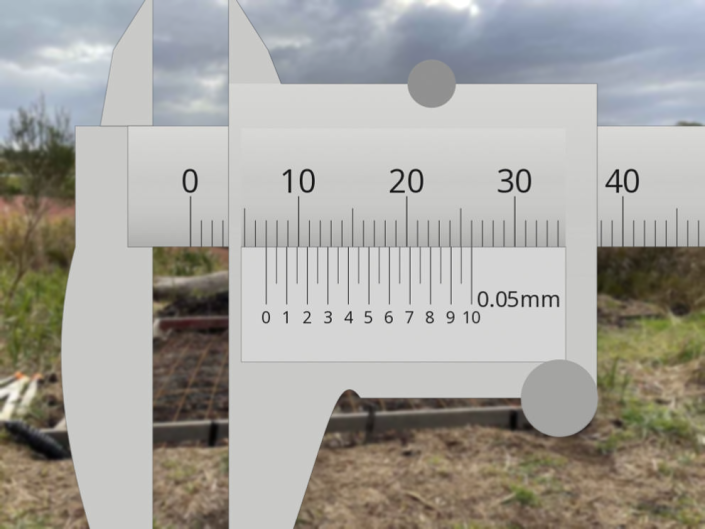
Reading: 7.0 mm
